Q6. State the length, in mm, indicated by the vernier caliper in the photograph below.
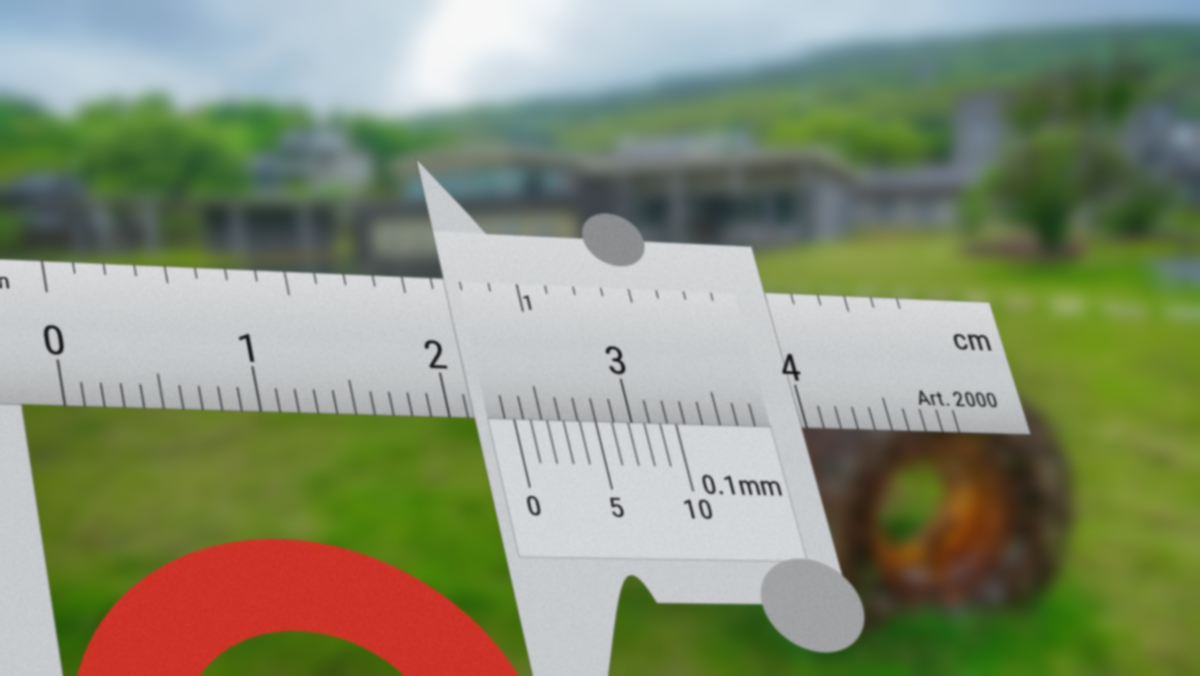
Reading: 23.5 mm
